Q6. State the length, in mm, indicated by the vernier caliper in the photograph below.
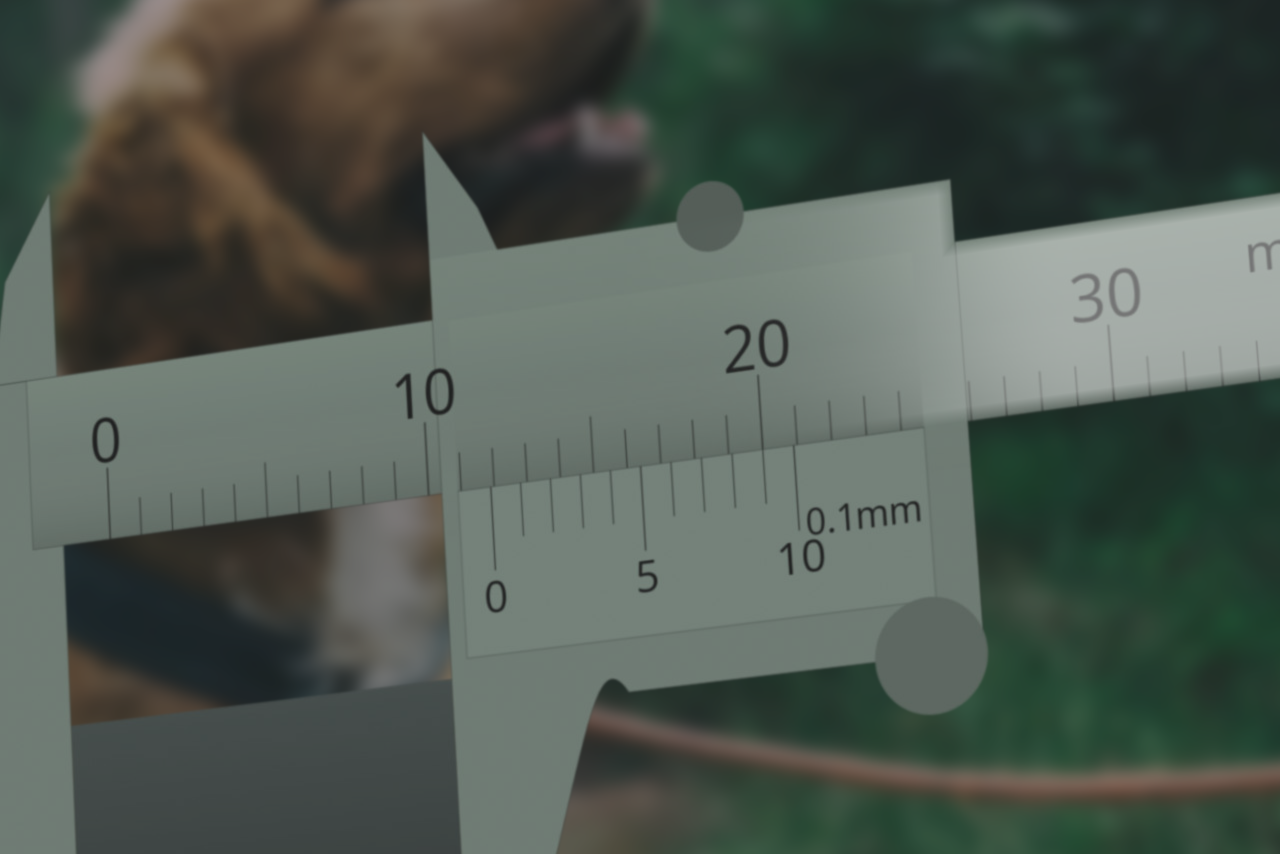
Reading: 11.9 mm
